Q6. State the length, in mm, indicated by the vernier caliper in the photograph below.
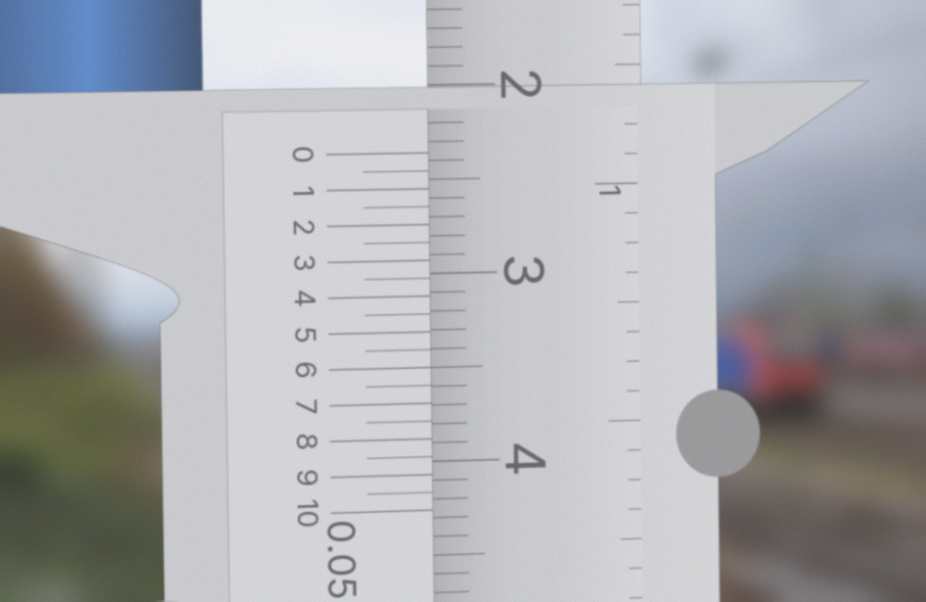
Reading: 23.6 mm
